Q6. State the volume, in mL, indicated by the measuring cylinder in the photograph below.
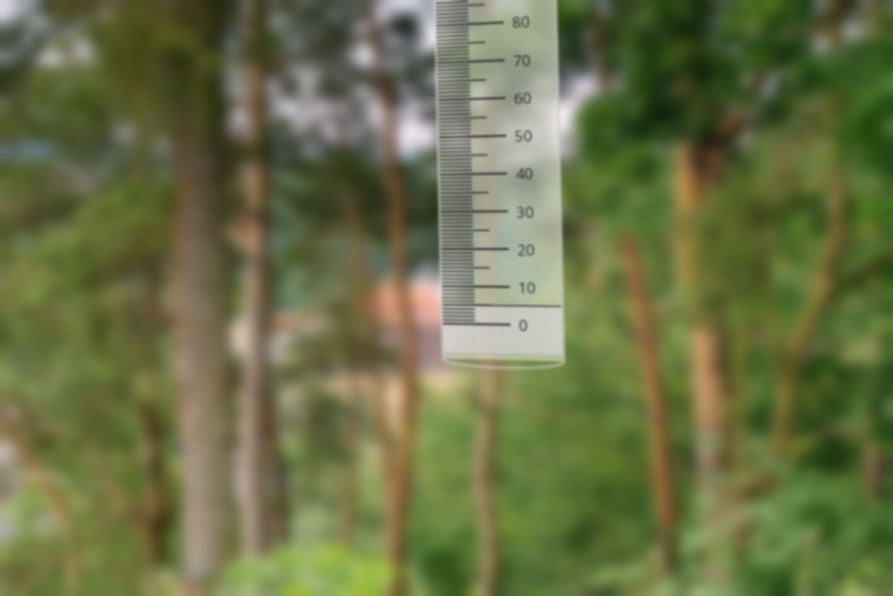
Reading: 5 mL
